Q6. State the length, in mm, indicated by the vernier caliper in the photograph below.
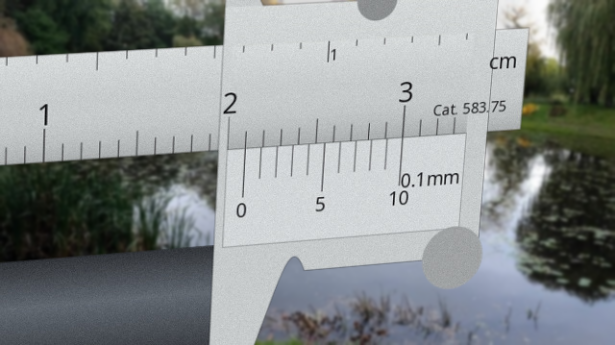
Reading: 21.0 mm
